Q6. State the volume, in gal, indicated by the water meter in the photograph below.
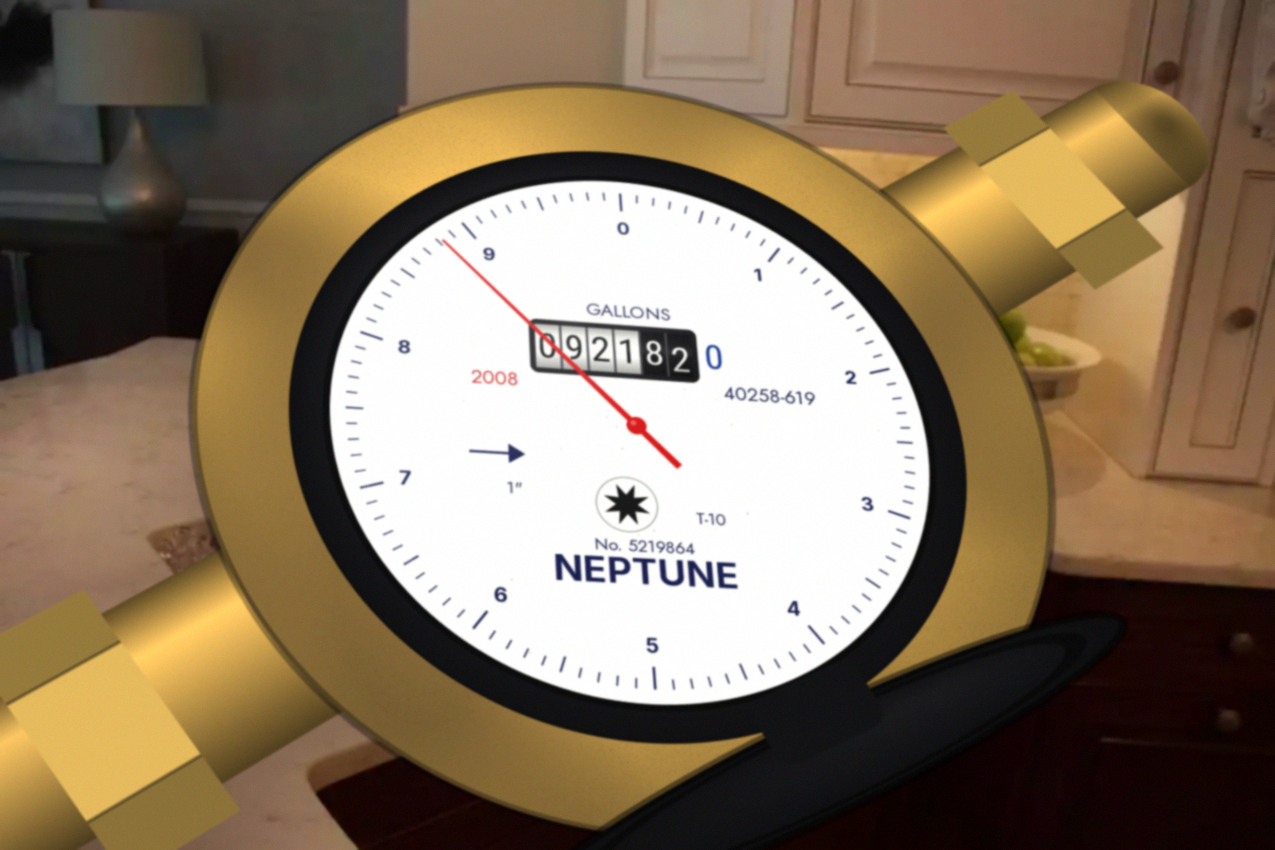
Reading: 921818.8 gal
